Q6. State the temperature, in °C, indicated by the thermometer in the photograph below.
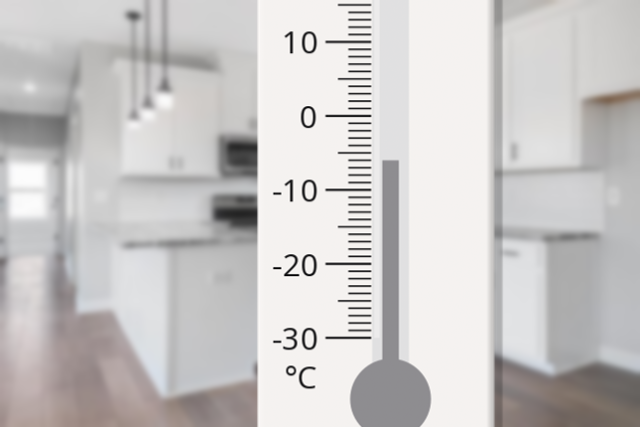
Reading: -6 °C
